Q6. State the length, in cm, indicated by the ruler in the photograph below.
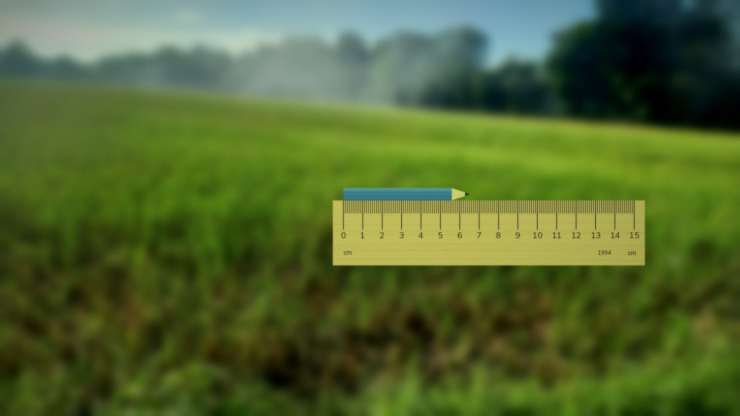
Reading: 6.5 cm
